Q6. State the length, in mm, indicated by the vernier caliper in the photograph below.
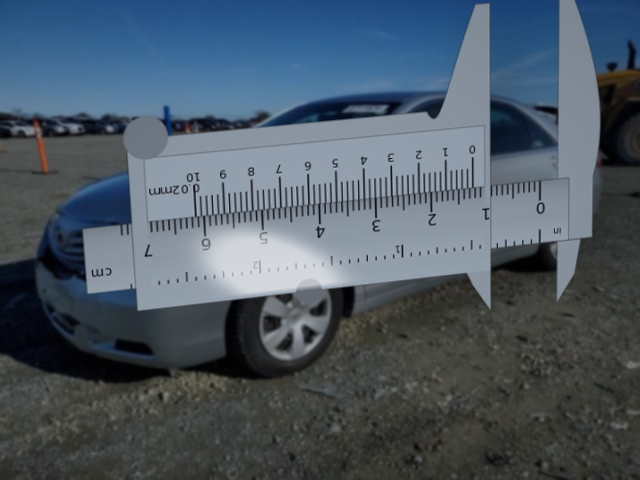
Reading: 12.4 mm
